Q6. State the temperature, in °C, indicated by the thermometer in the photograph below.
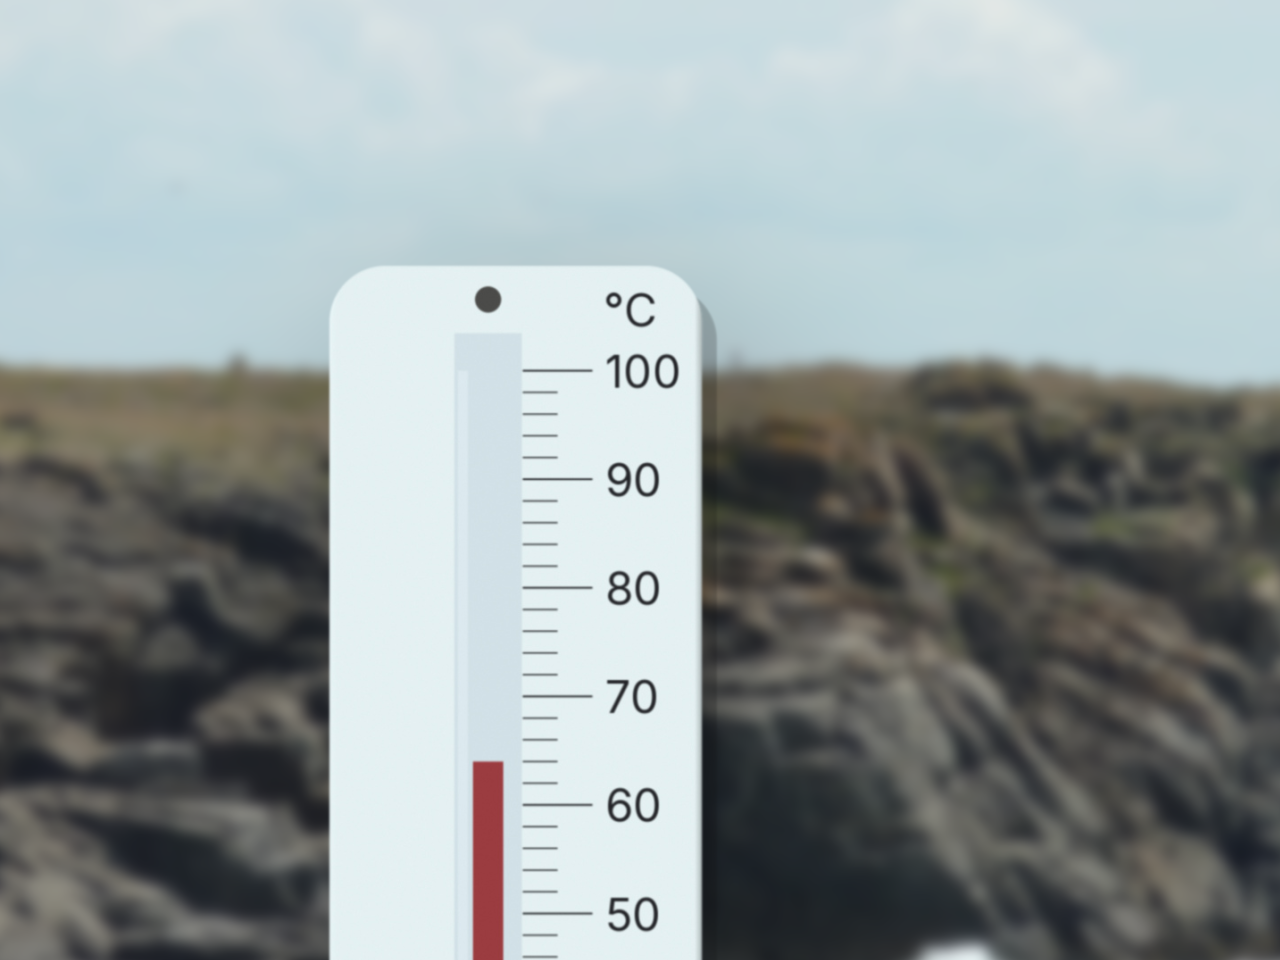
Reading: 64 °C
